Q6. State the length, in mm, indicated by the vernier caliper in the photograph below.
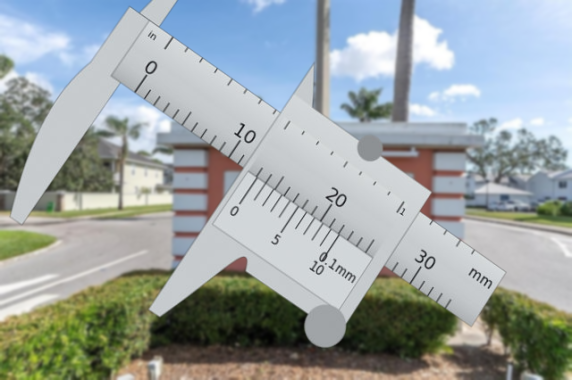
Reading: 13.1 mm
